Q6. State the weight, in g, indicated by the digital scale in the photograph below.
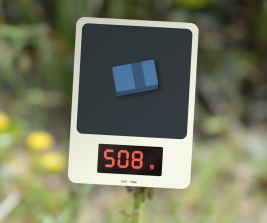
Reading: 508 g
